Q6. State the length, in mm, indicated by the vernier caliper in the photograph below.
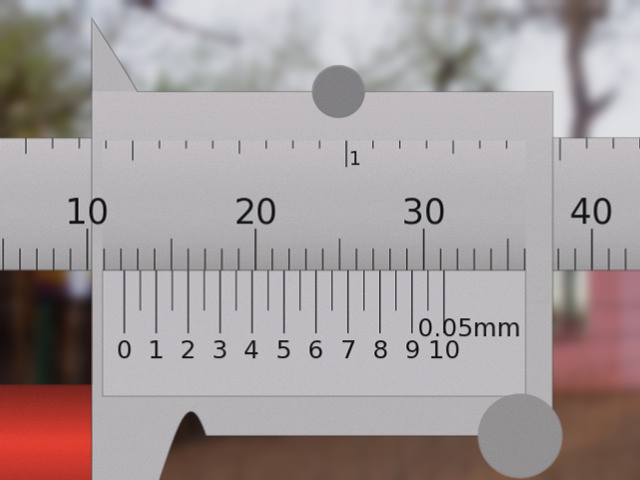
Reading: 12.2 mm
